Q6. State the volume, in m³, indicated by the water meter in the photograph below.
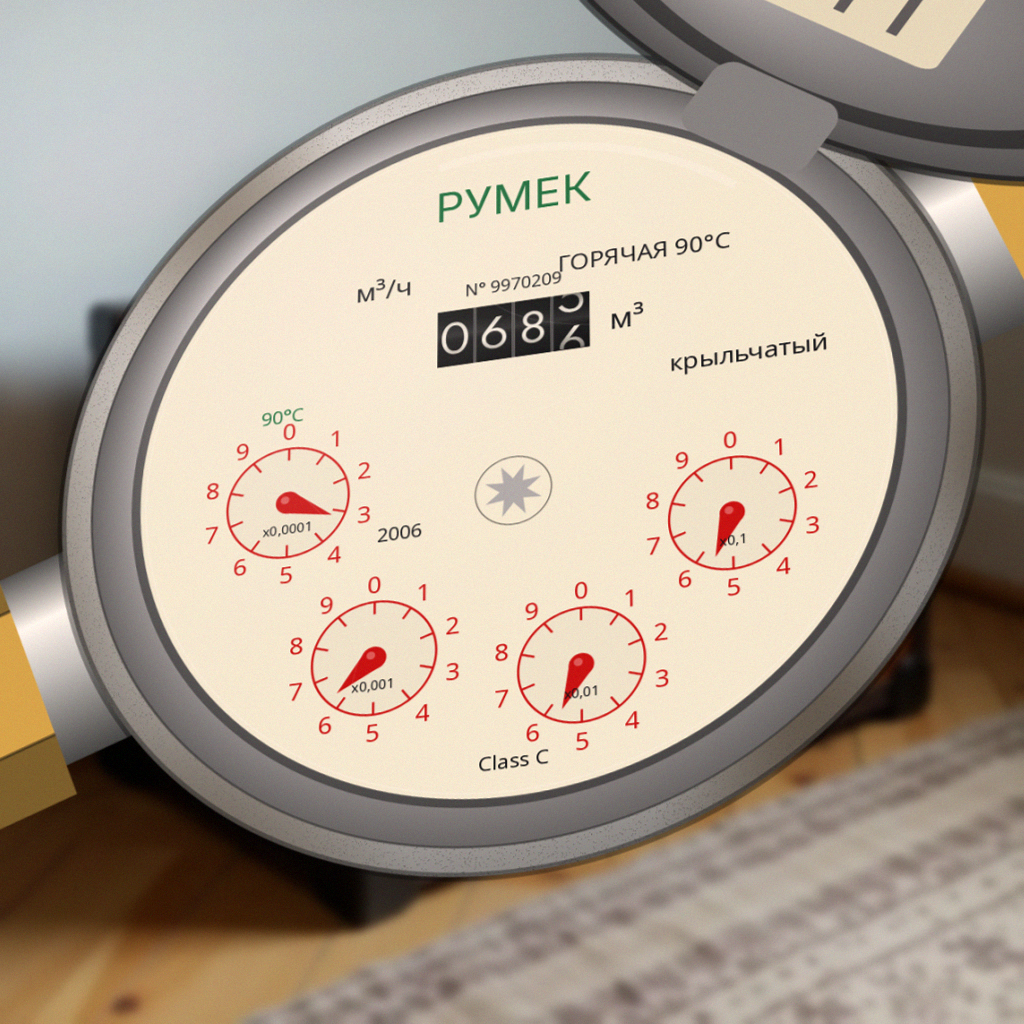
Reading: 685.5563 m³
